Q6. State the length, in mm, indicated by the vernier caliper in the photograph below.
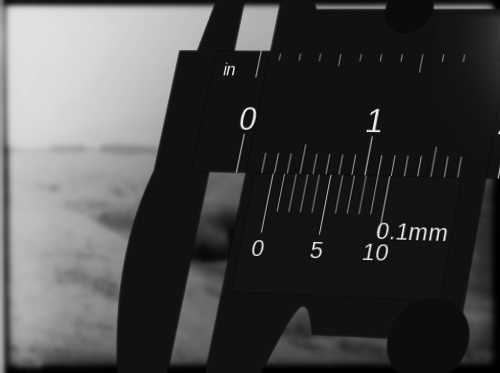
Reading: 2.9 mm
